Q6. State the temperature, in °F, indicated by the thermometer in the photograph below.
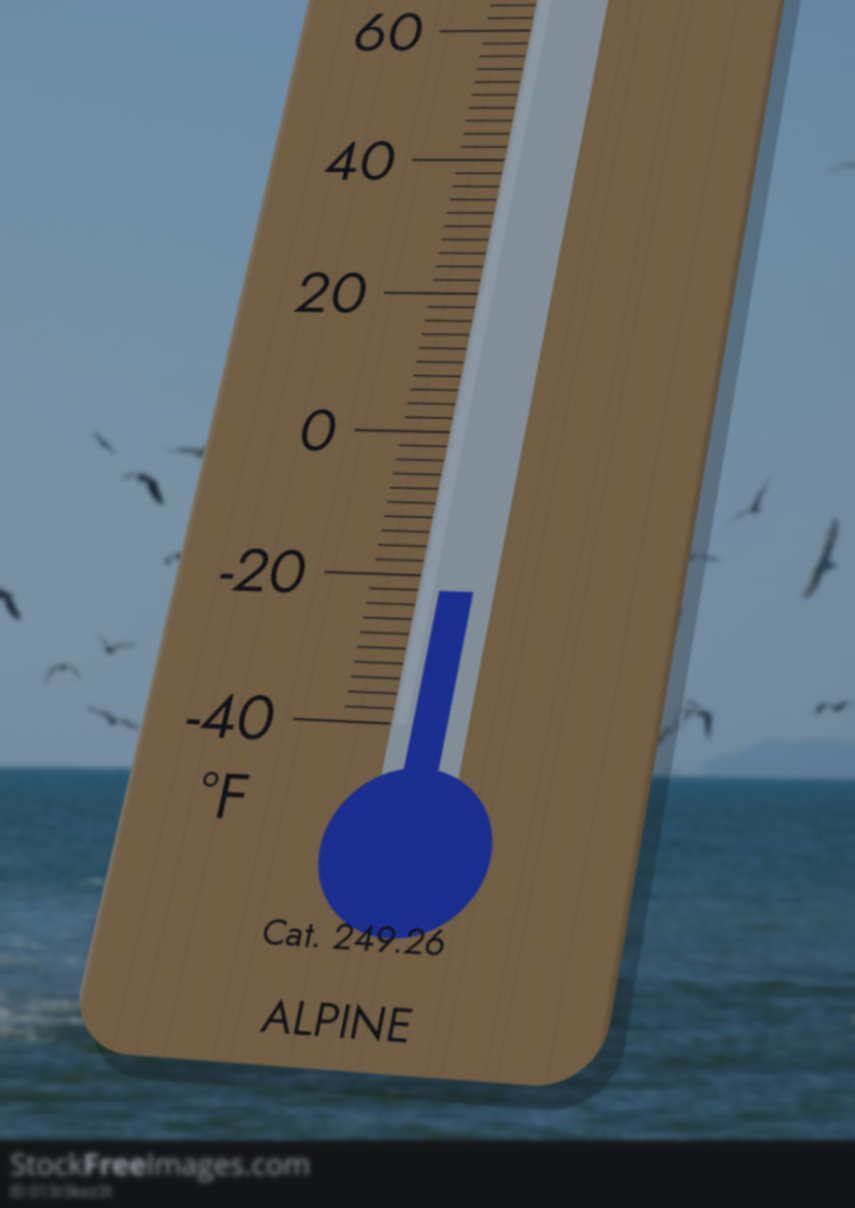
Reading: -22 °F
